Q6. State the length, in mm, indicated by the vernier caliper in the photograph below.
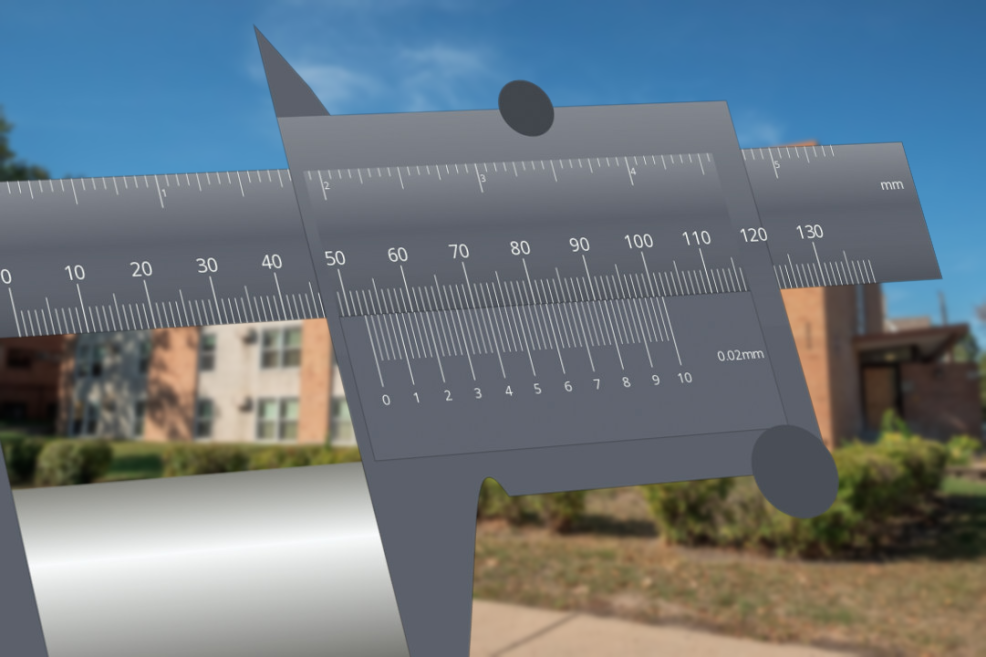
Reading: 52.4 mm
